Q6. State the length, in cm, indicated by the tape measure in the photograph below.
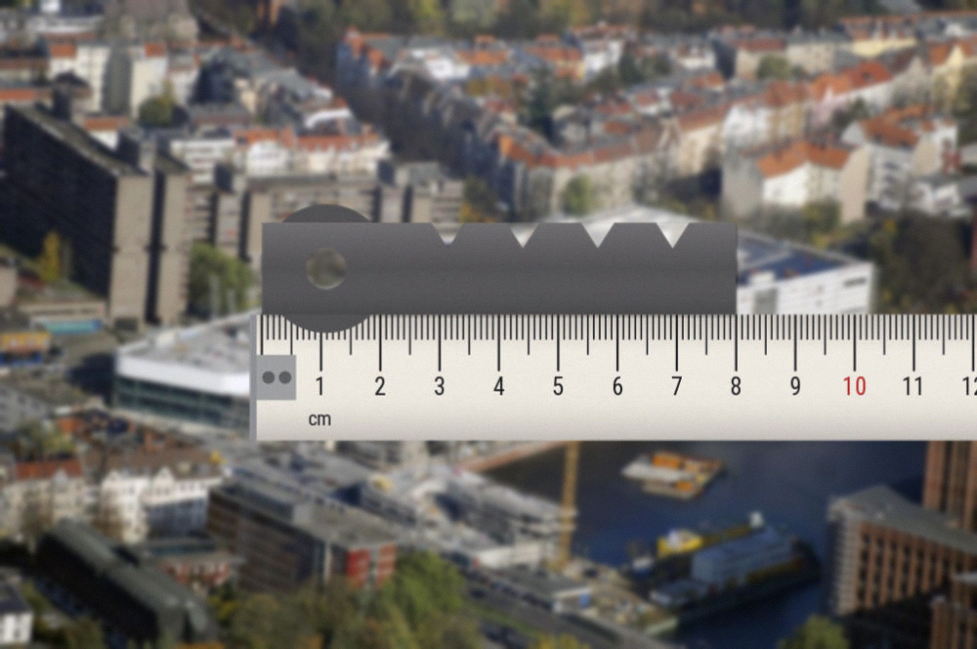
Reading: 8 cm
